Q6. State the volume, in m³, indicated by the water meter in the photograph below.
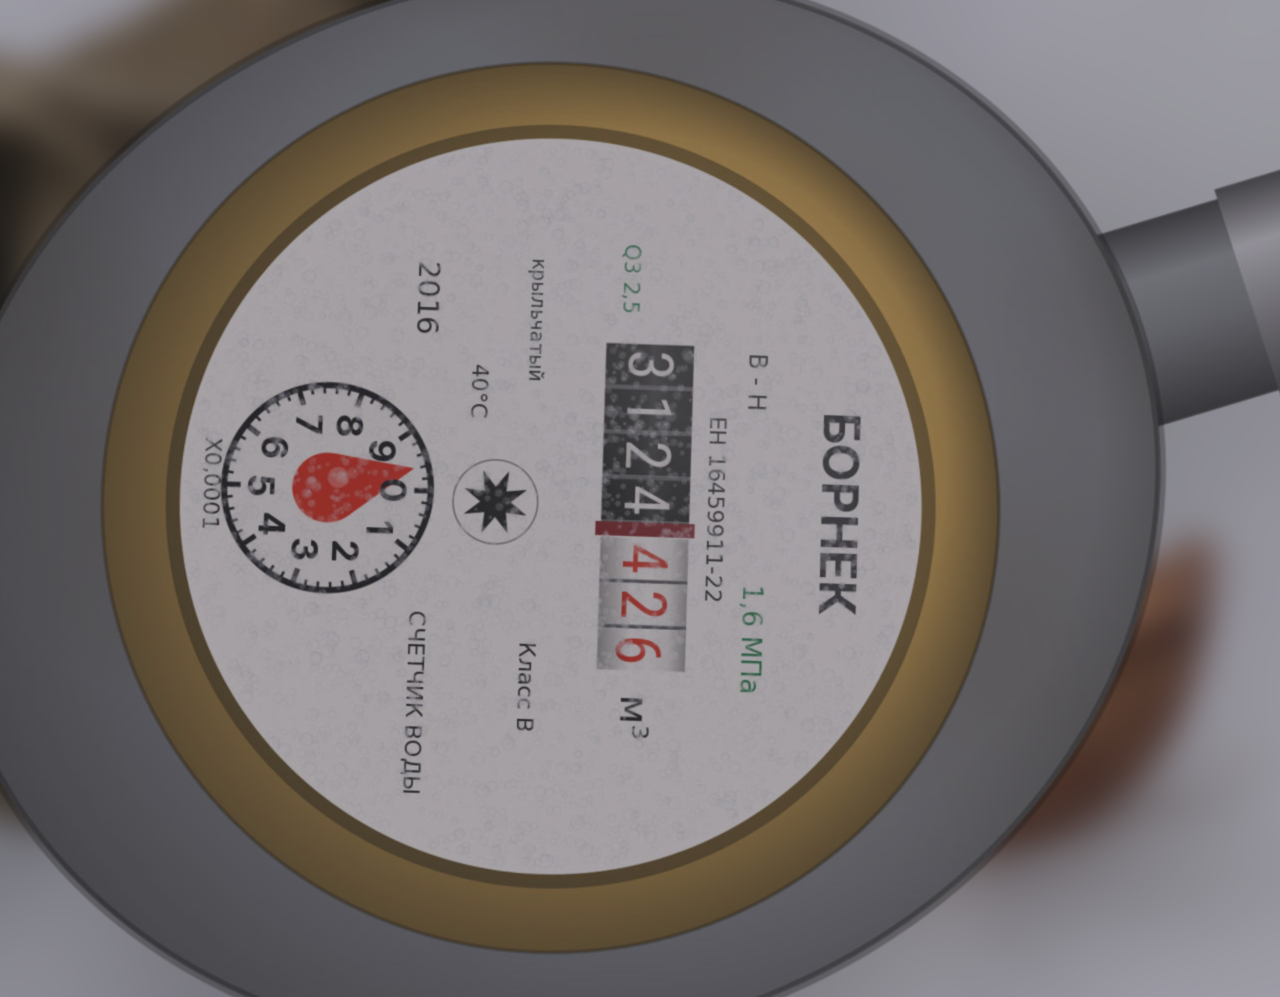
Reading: 3124.4259 m³
